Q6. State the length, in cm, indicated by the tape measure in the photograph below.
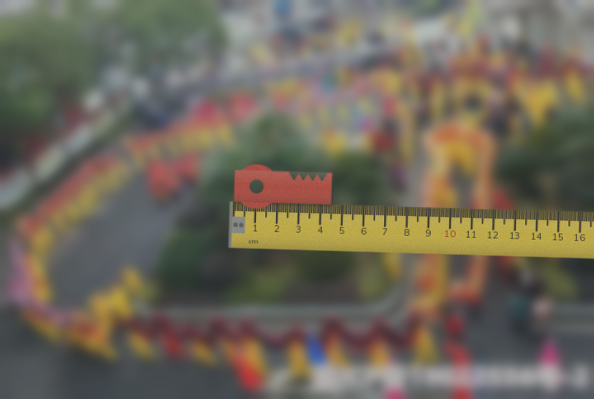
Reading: 4.5 cm
